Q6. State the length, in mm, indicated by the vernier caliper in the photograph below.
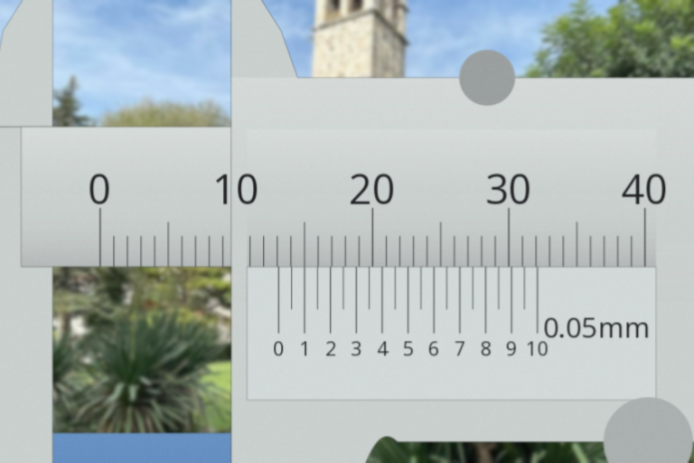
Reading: 13.1 mm
